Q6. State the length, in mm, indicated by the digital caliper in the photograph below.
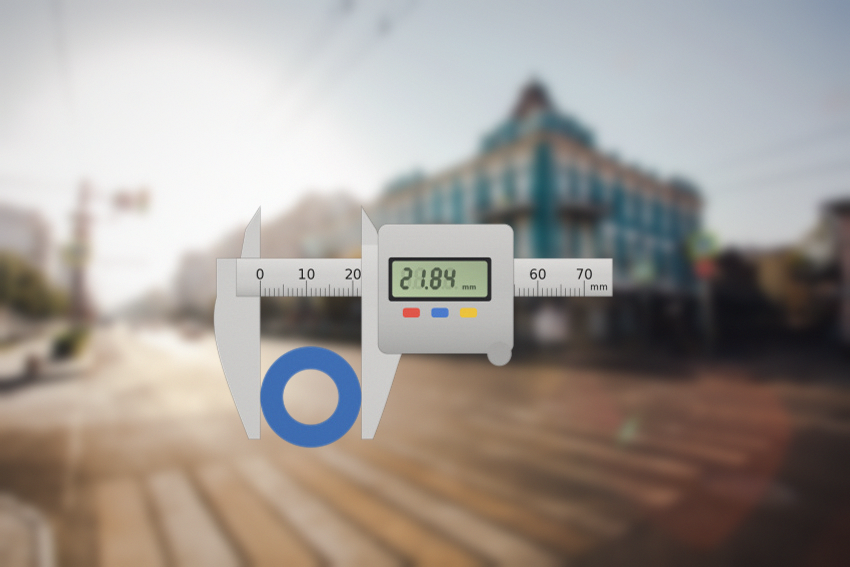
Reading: 21.84 mm
